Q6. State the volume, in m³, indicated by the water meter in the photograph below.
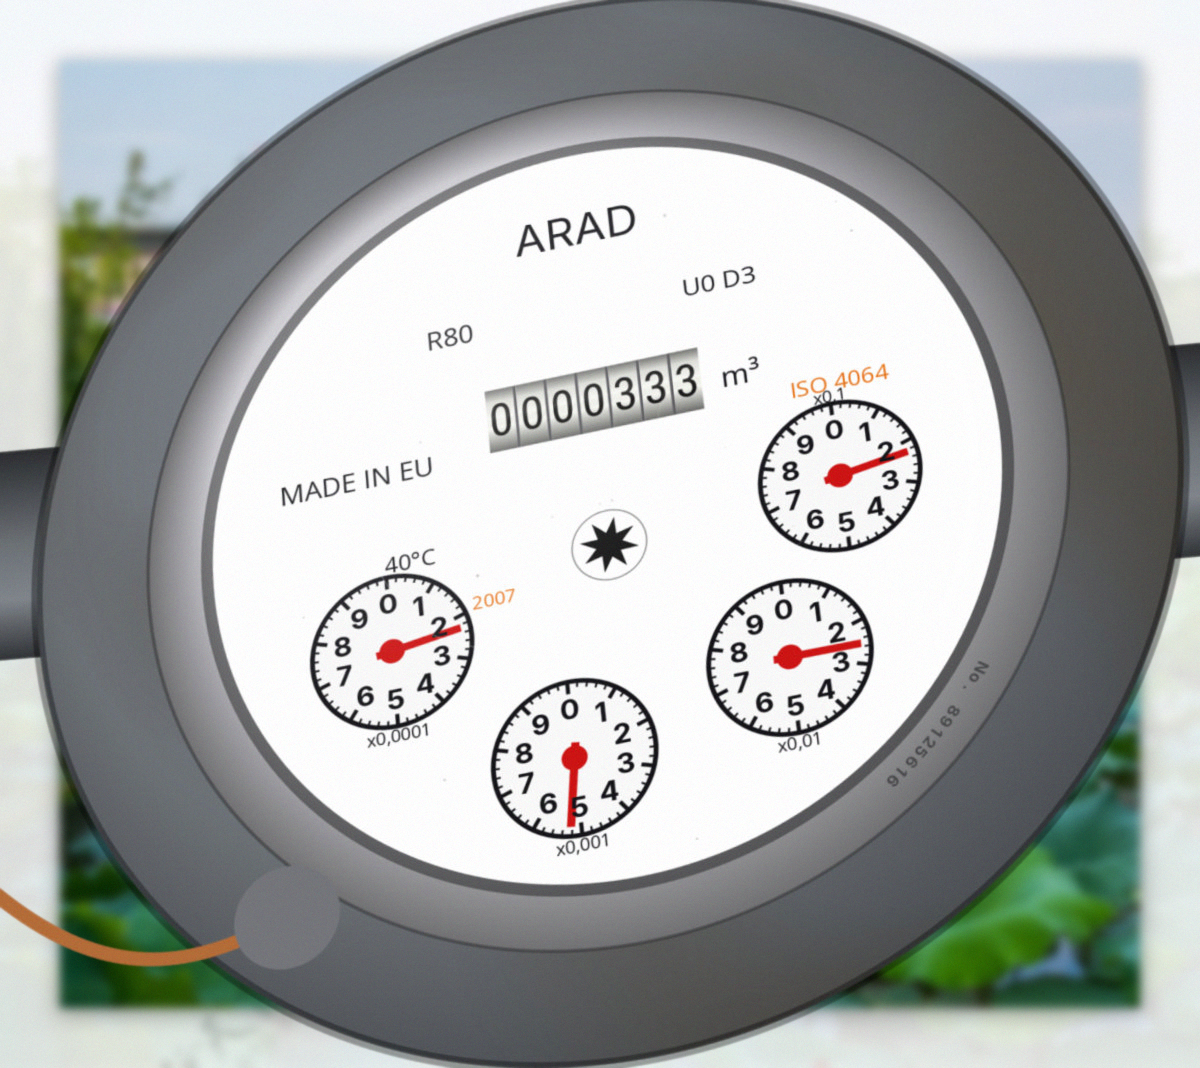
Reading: 333.2252 m³
